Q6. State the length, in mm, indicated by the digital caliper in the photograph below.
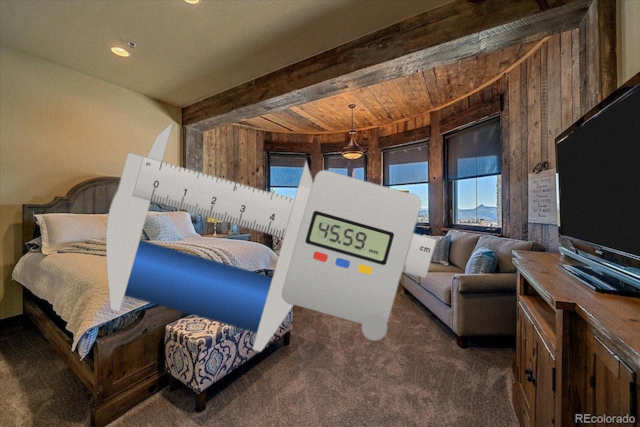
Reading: 45.59 mm
